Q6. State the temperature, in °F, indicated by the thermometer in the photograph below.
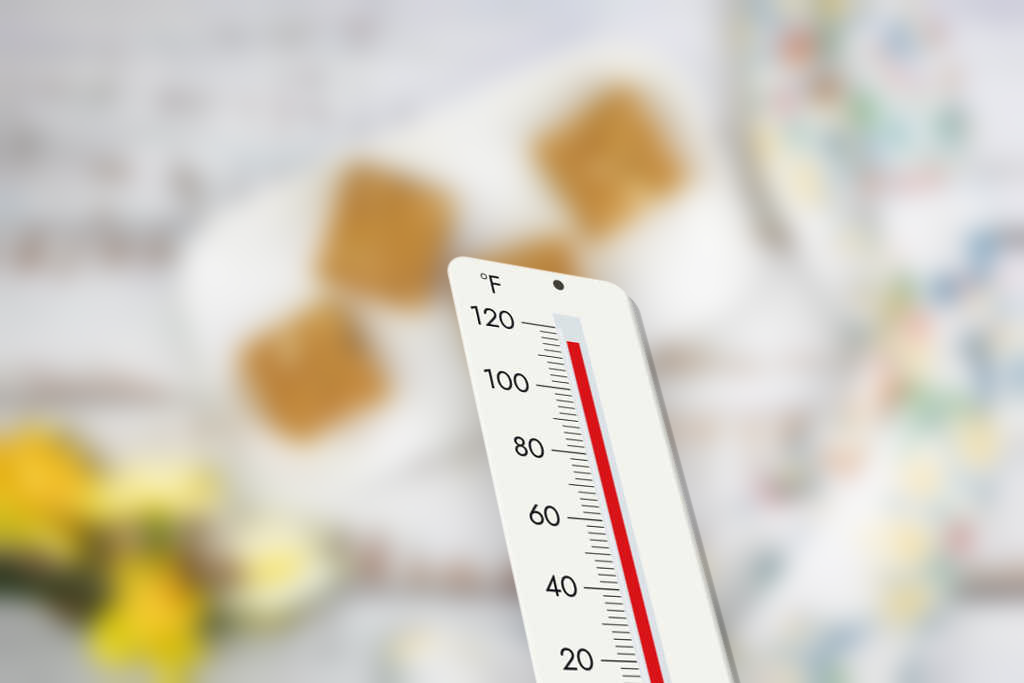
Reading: 116 °F
